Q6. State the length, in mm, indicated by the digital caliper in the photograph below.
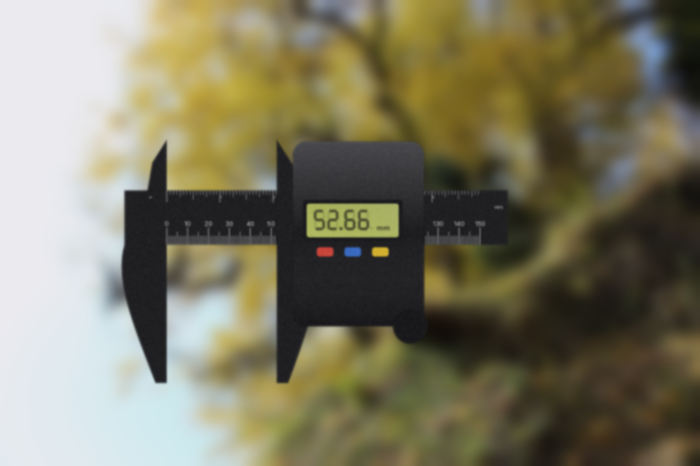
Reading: 52.66 mm
